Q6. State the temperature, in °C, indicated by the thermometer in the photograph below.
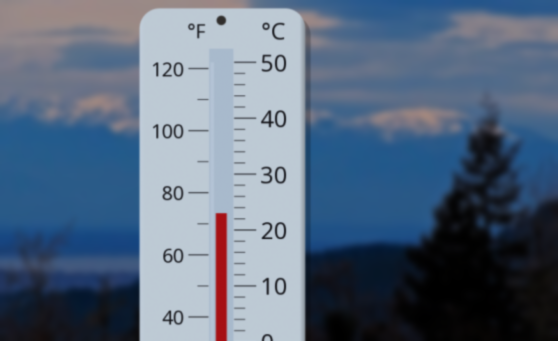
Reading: 23 °C
